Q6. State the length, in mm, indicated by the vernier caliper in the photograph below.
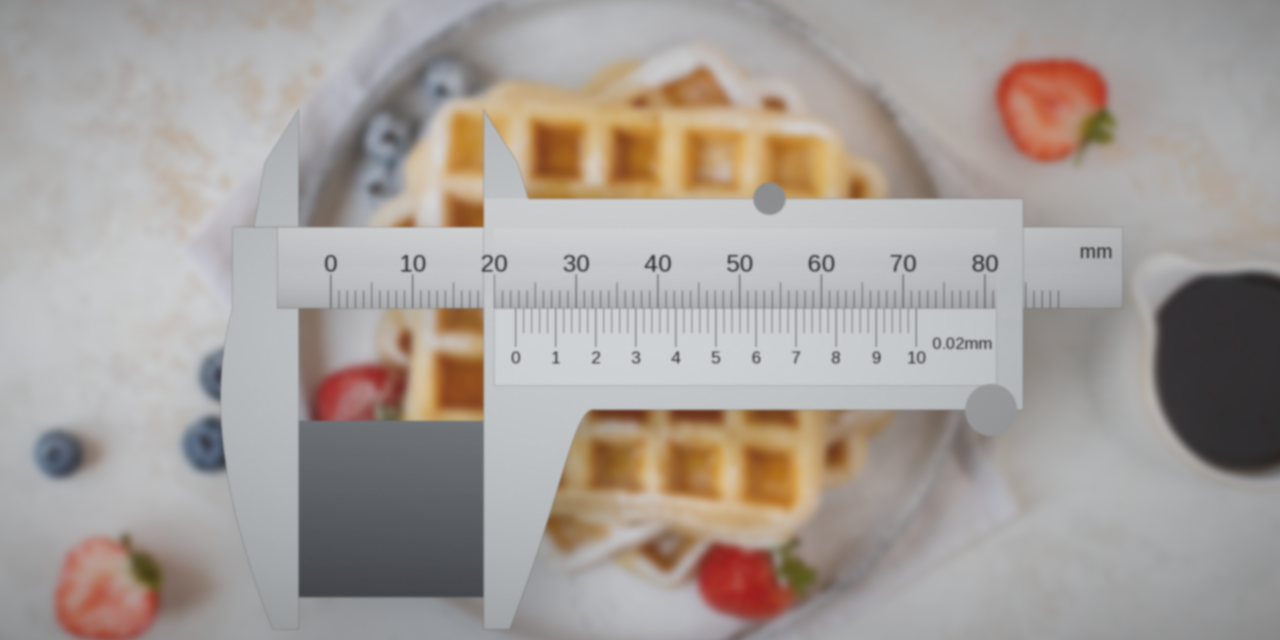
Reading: 22.6 mm
